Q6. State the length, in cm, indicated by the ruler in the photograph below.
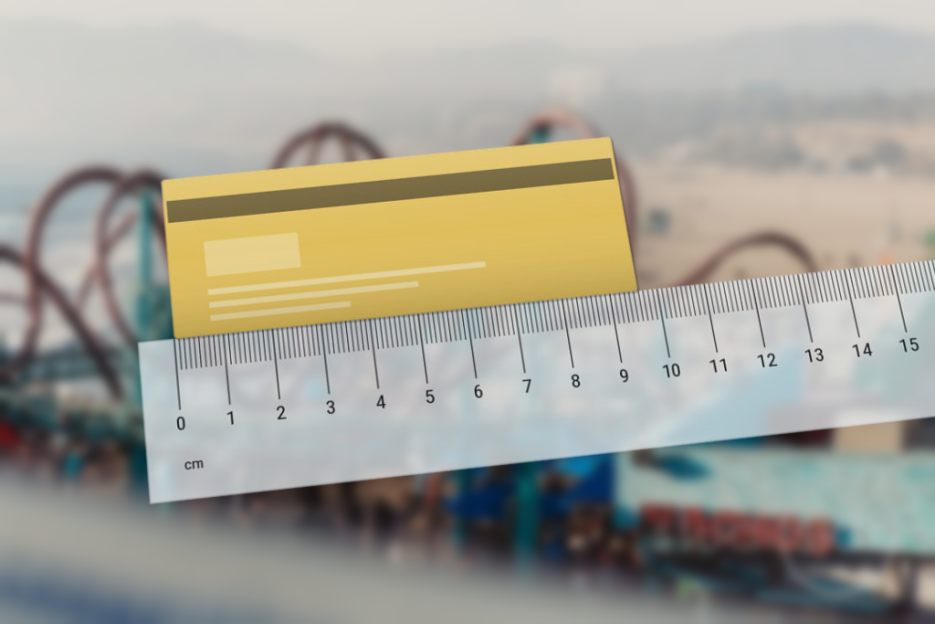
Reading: 9.6 cm
